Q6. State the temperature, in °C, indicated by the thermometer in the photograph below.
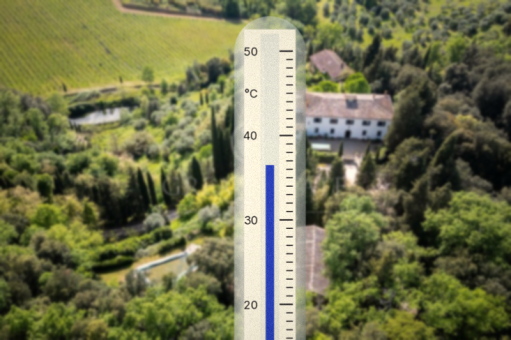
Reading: 36.5 °C
